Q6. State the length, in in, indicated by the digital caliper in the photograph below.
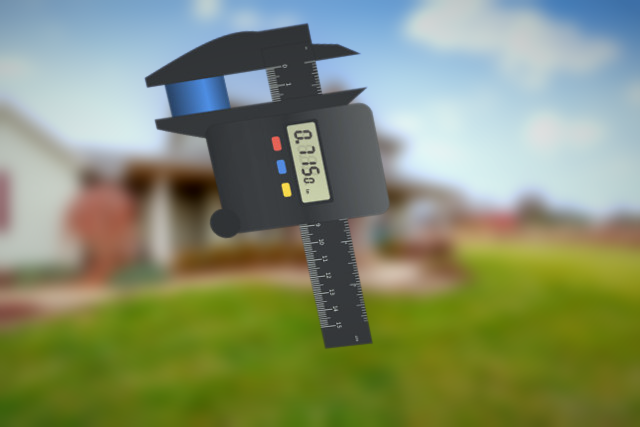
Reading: 0.7150 in
